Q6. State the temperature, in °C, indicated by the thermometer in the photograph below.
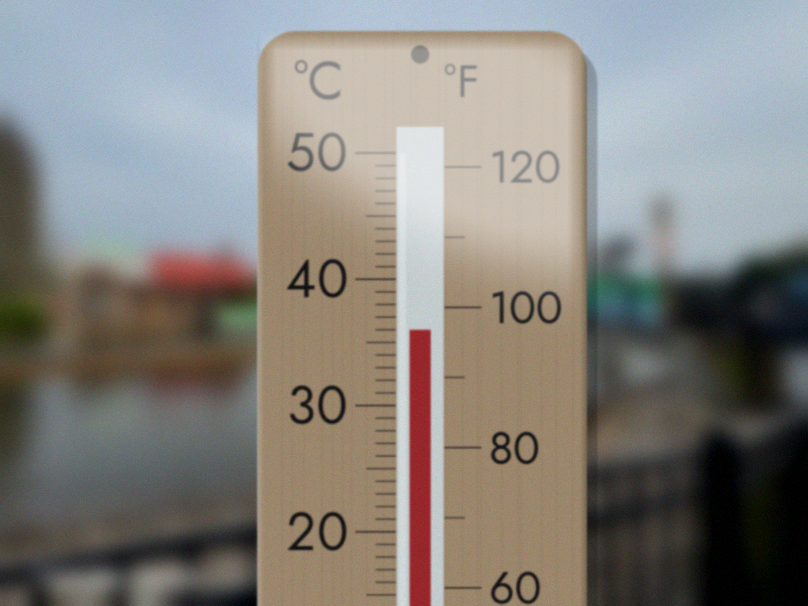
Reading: 36 °C
